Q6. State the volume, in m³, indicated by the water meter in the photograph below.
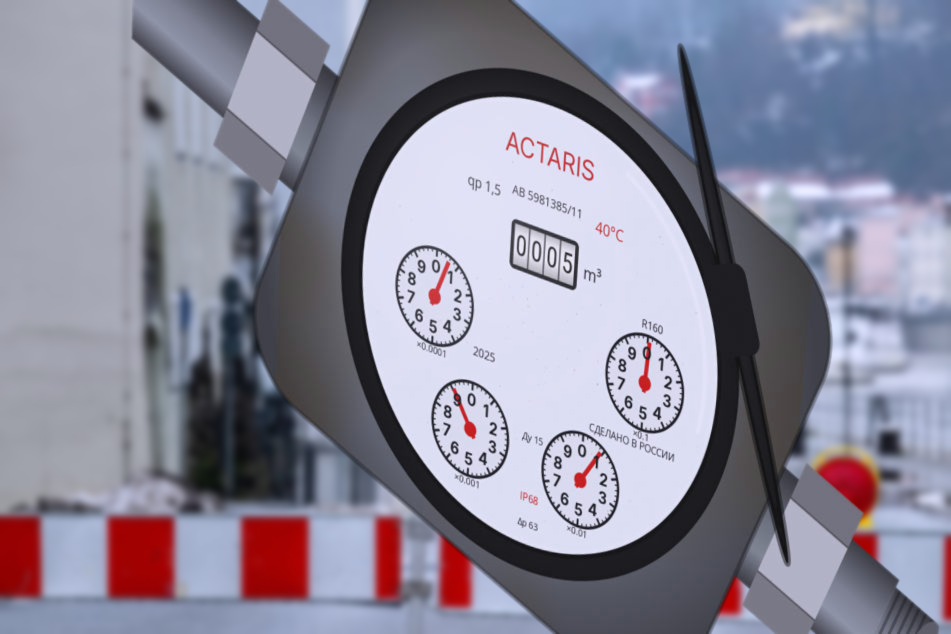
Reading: 5.0090 m³
